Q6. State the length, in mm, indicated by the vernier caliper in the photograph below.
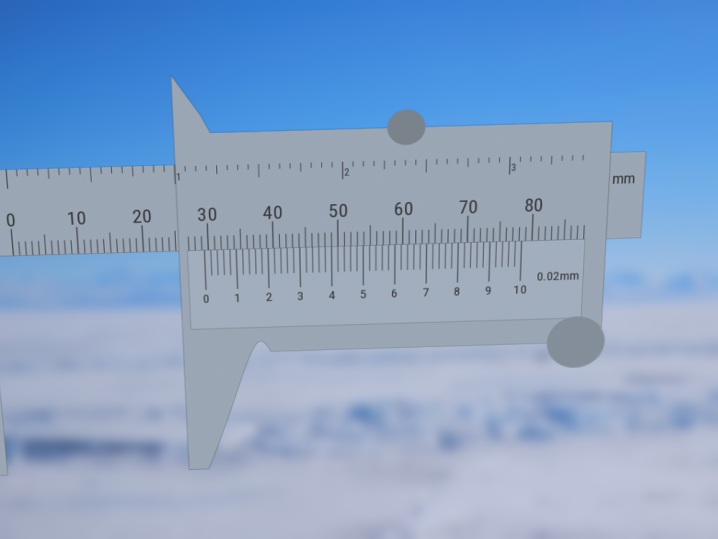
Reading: 29.4 mm
